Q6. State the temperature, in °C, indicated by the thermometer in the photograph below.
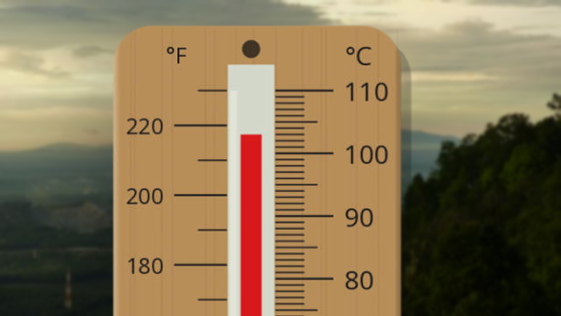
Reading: 103 °C
